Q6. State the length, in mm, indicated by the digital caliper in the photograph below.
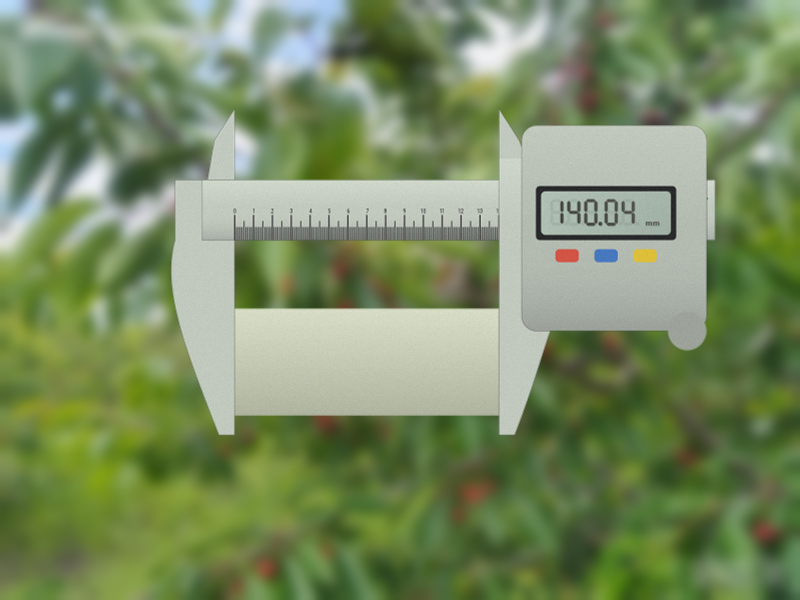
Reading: 140.04 mm
